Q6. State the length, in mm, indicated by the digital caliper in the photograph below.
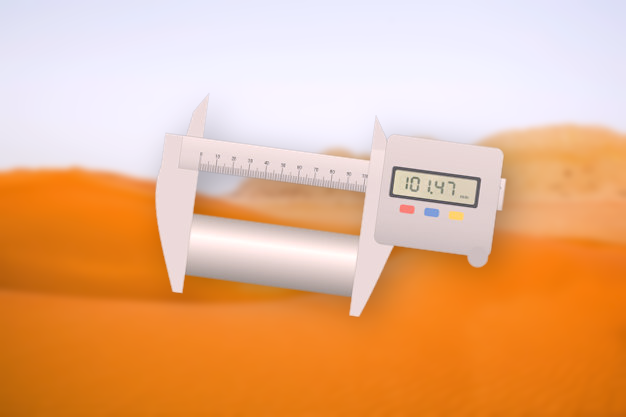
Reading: 101.47 mm
